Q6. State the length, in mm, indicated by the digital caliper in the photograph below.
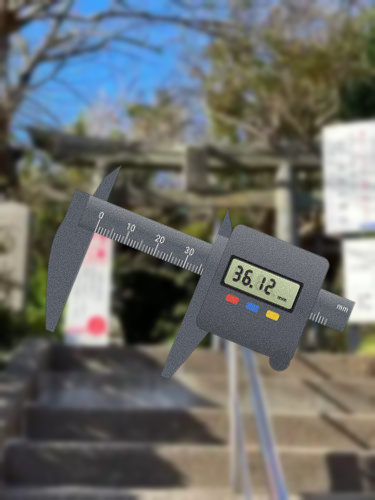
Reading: 36.12 mm
